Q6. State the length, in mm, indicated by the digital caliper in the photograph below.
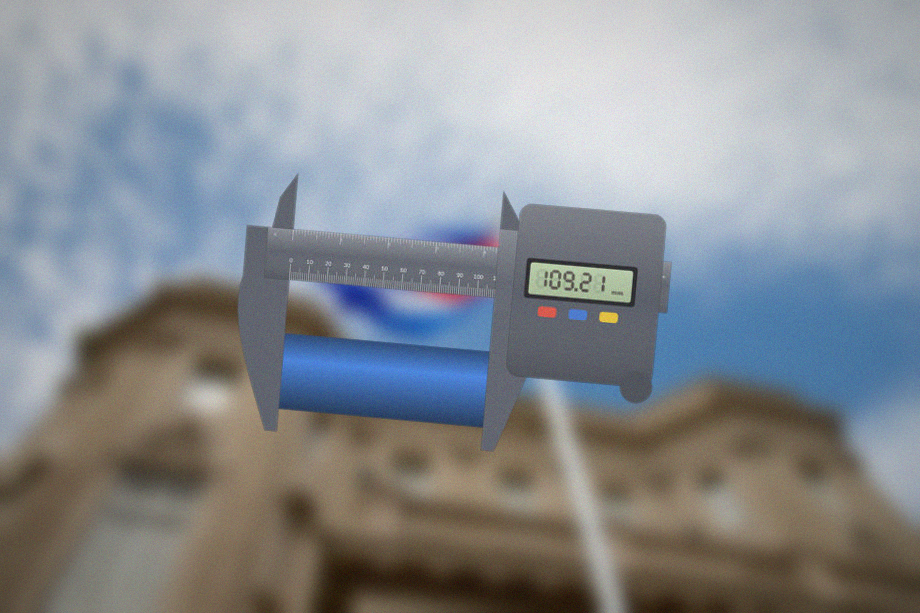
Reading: 109.21 mm
